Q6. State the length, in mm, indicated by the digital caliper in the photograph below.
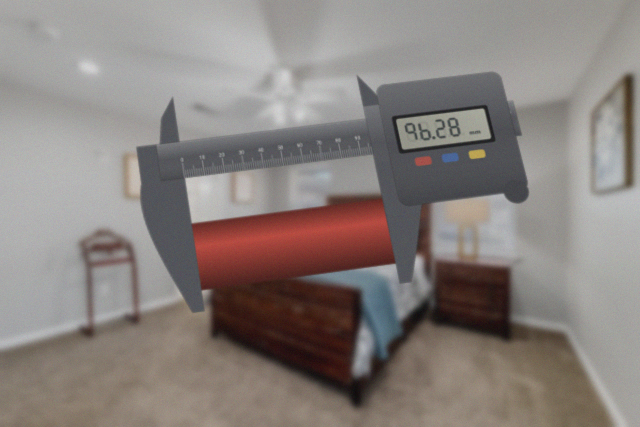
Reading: 96.28 mm
